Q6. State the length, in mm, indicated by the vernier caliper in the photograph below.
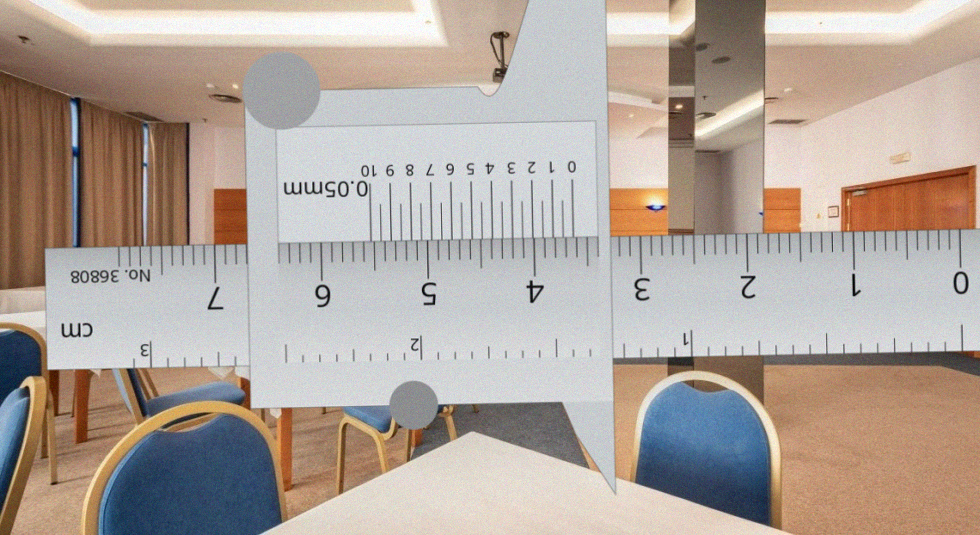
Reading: 36.3 mm
